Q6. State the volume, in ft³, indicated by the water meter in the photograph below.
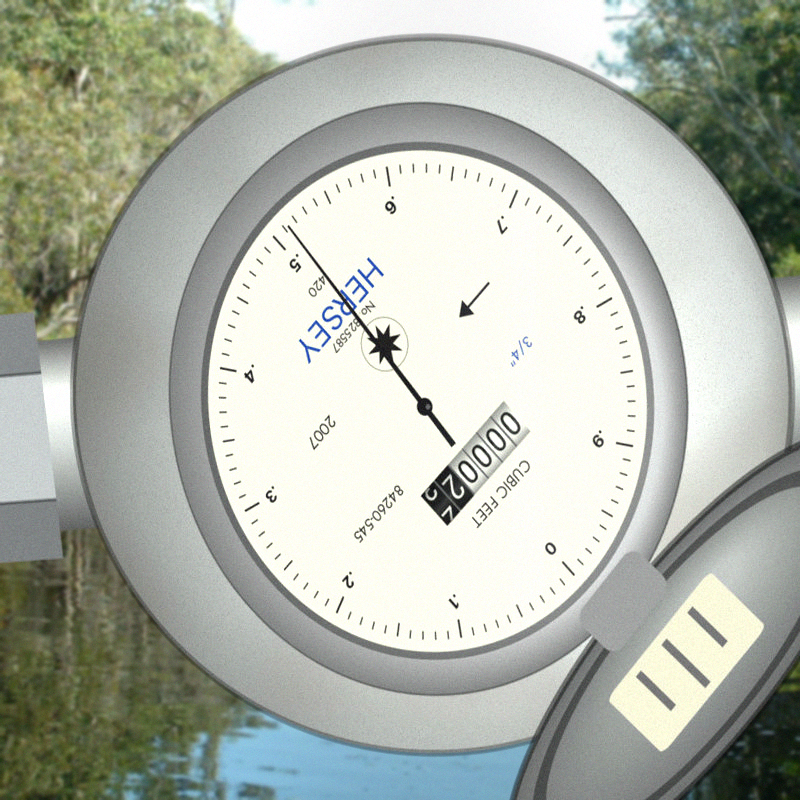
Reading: 22.51 ft³
